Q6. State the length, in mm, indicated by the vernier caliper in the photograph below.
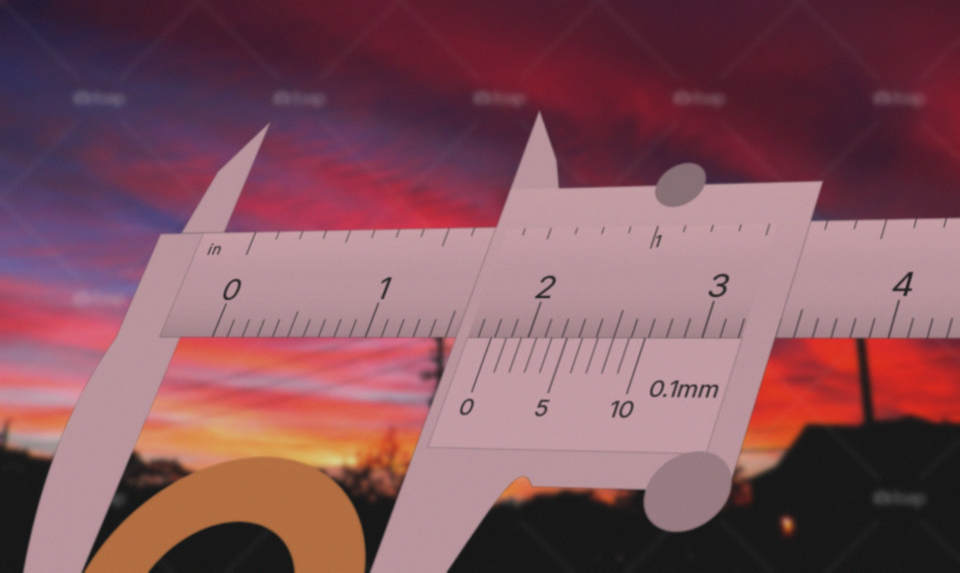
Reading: 17.8 mm
